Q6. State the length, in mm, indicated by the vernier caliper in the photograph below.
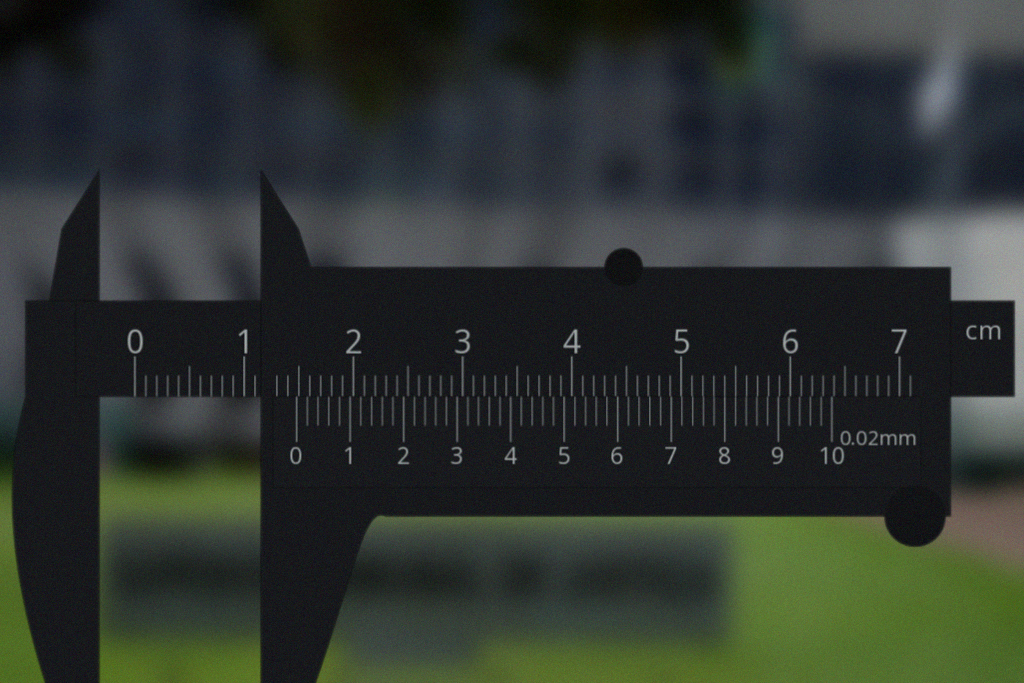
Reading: 14.8 mm
